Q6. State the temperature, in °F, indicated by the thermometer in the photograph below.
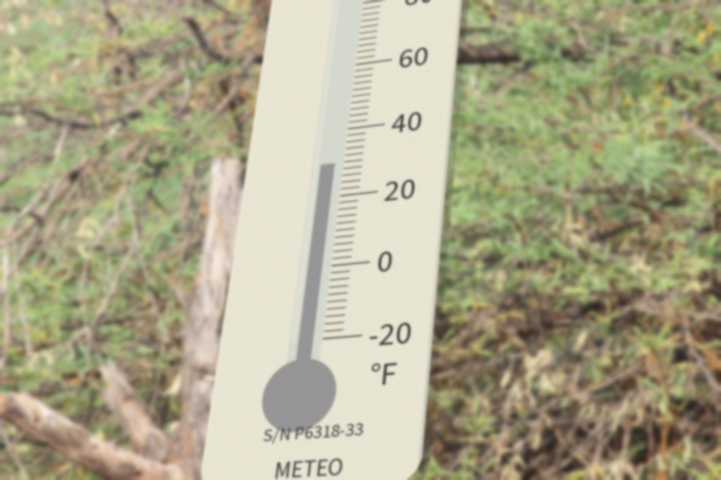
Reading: 30 °F
